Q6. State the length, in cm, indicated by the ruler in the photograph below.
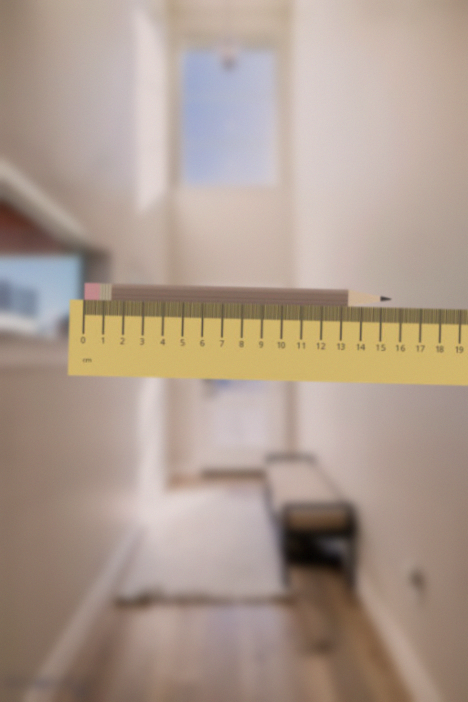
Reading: 15.5 cm
